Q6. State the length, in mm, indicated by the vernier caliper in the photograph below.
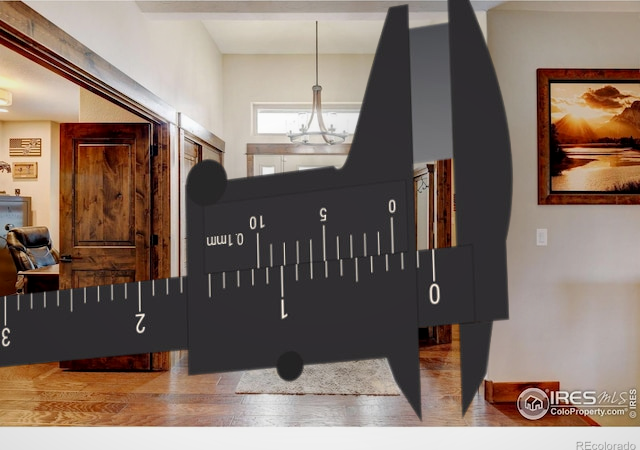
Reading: 2.6 mm
